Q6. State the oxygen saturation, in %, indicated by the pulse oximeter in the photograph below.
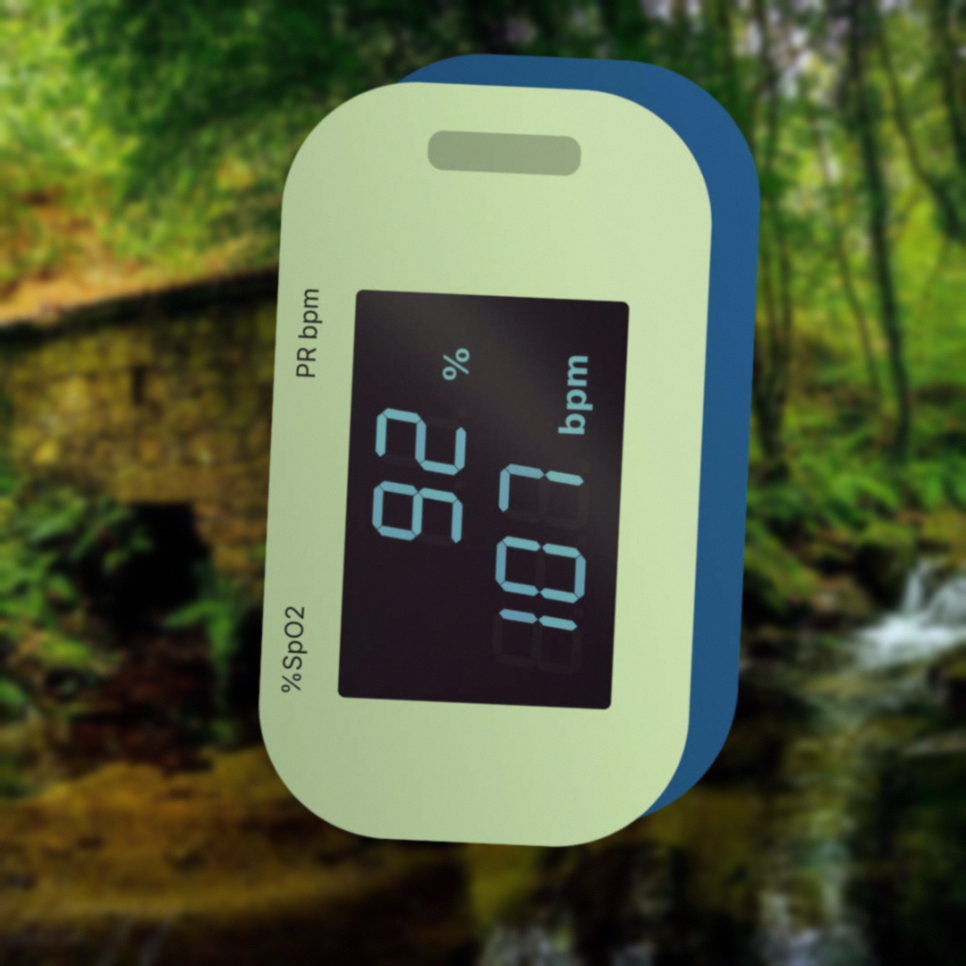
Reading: 92 %
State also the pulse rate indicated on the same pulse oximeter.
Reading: 107 bpm
